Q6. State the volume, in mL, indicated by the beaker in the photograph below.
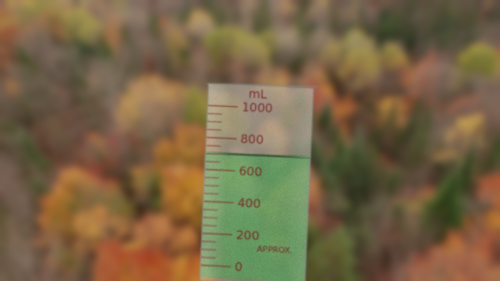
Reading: 700 mL
